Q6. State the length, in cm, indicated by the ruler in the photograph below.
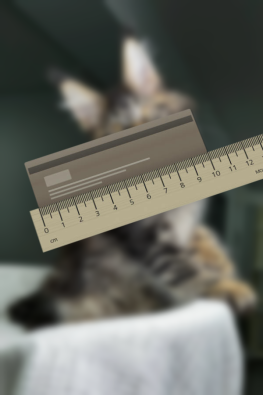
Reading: 10 cm
